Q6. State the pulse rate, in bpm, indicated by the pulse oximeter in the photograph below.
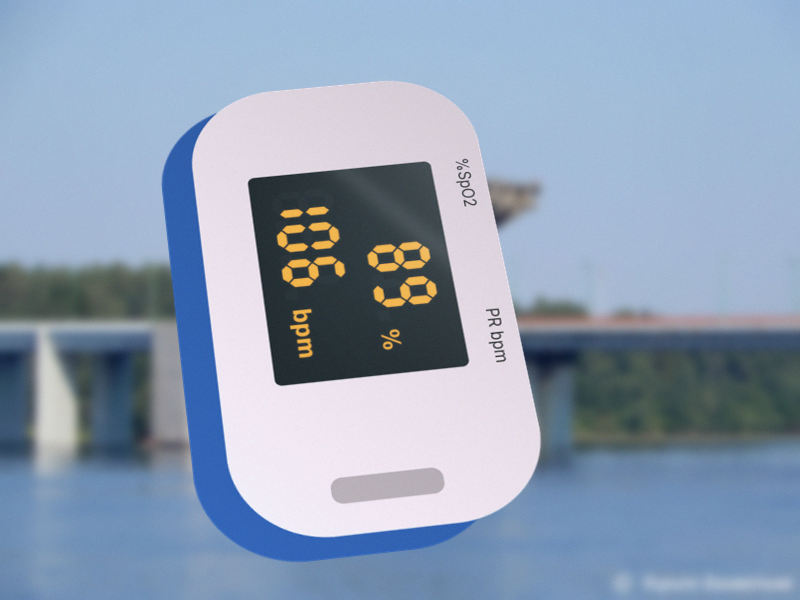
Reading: 106 bpm
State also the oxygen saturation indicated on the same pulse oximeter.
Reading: 89 %
